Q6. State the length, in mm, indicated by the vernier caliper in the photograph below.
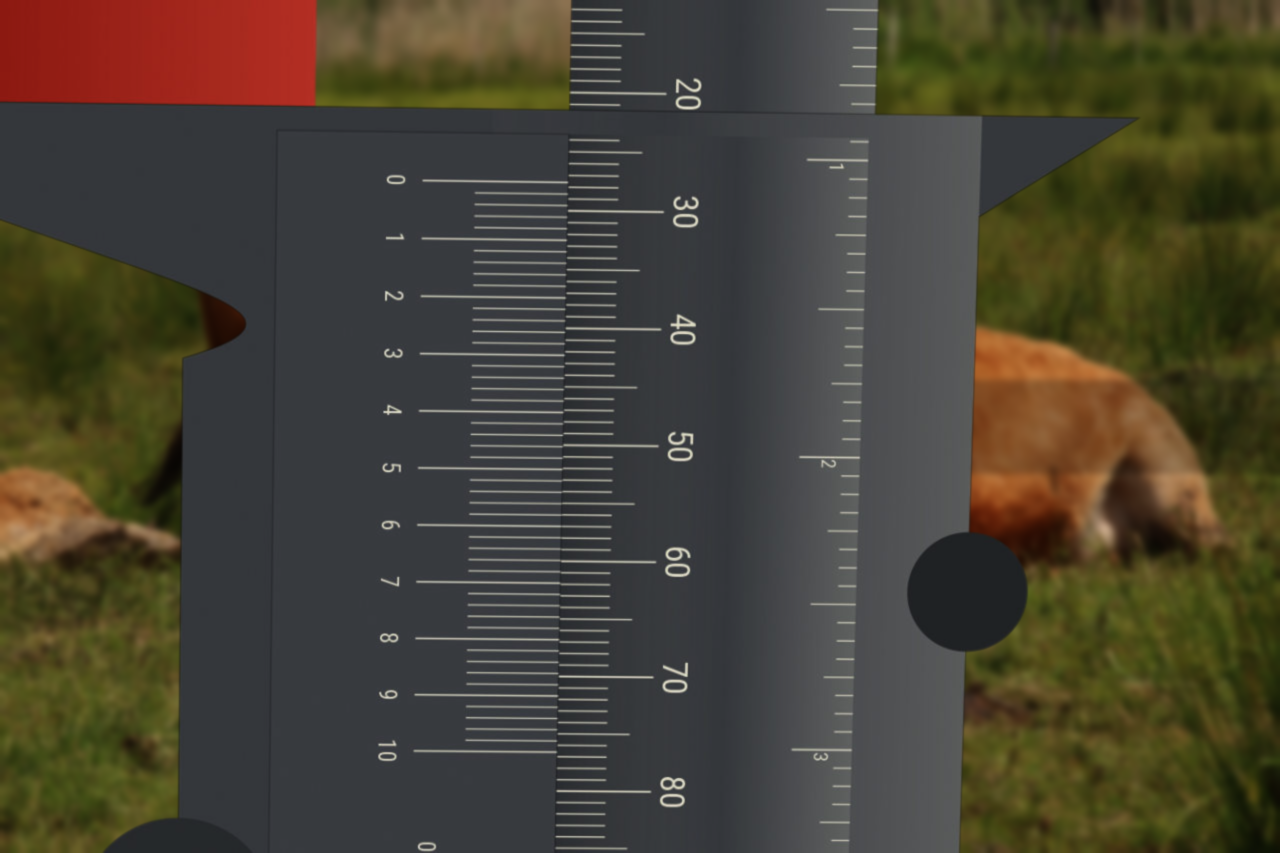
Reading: 27.6 mm
